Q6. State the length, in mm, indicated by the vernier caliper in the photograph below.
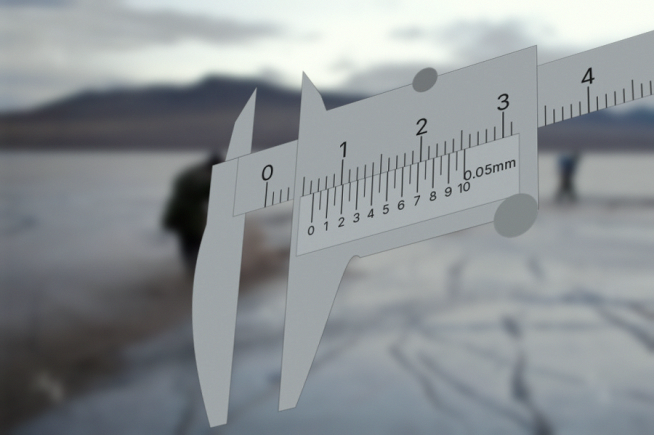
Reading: 6.4 mm
